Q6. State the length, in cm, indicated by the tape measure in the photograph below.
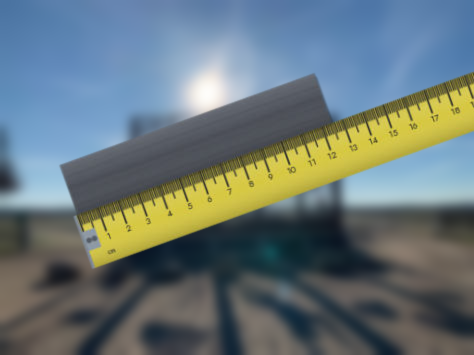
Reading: 12.5 cm
